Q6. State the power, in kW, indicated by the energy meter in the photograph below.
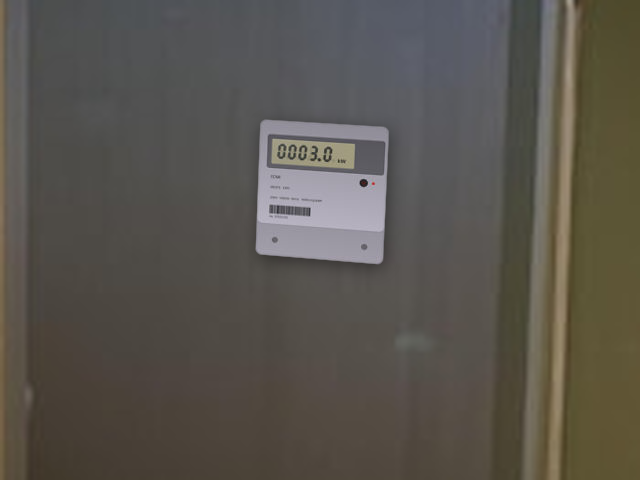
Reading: 3.0 kW
